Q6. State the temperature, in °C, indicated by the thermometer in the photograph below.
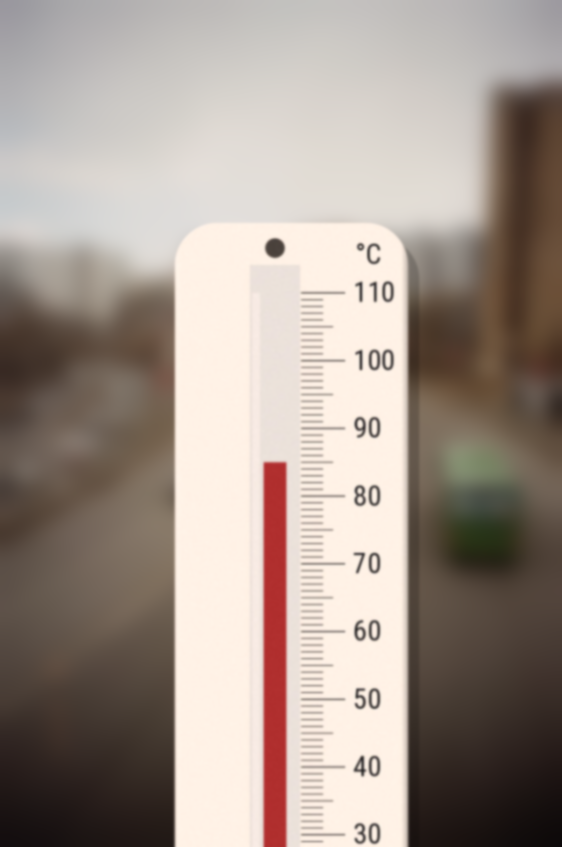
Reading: 85 °C
